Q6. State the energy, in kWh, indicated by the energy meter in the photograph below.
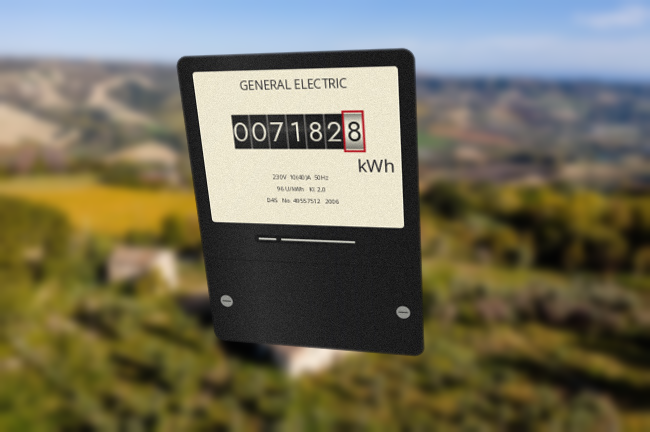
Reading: 7182.8 kWh
